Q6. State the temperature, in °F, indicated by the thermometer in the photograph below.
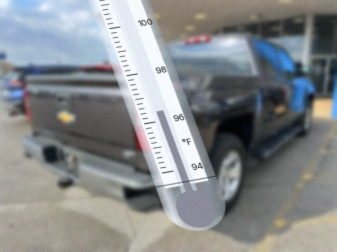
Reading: 96.4 °F
